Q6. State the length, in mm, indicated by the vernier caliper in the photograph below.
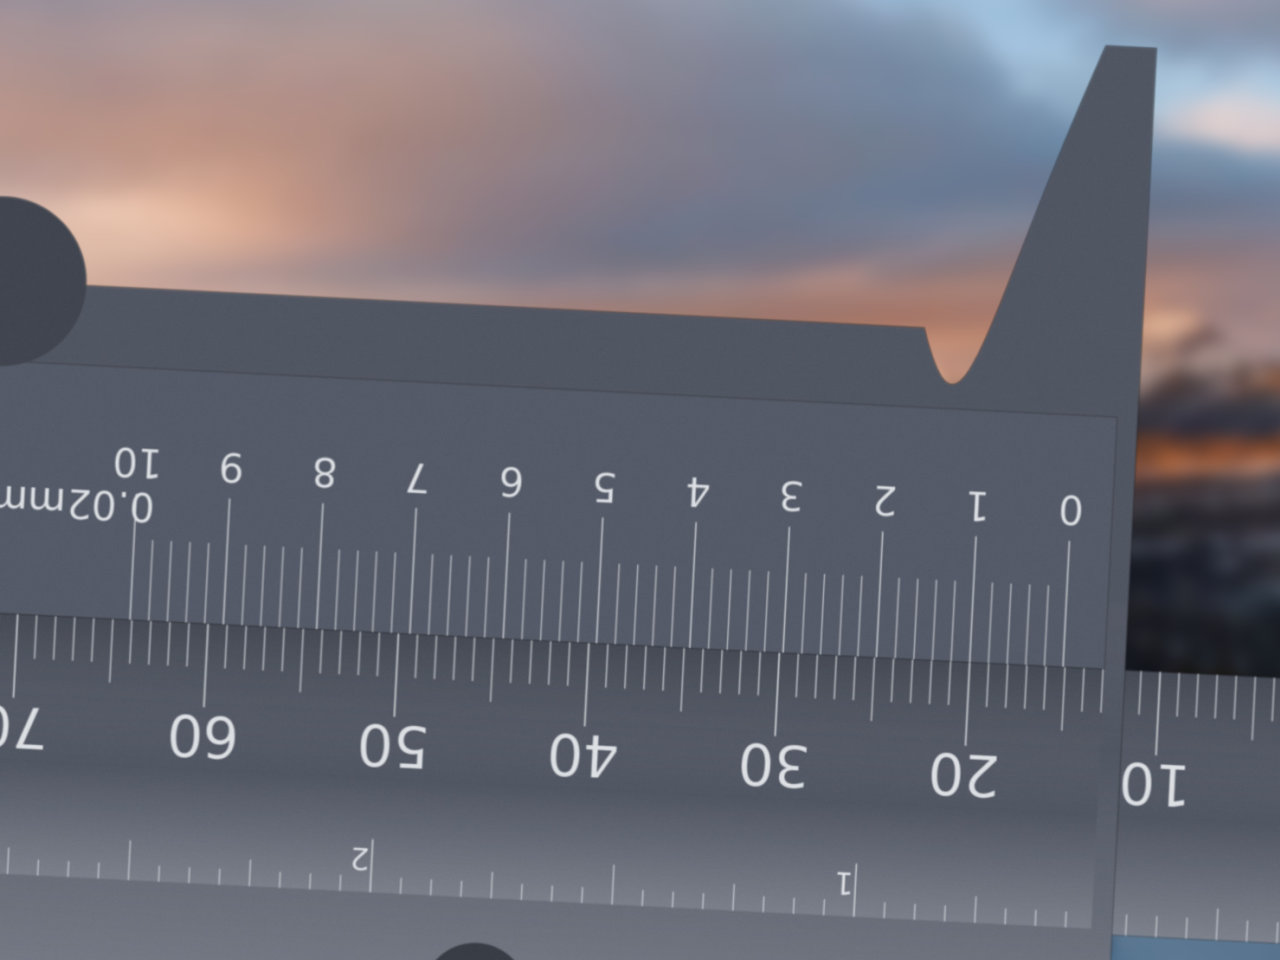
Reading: 15.1 mm
